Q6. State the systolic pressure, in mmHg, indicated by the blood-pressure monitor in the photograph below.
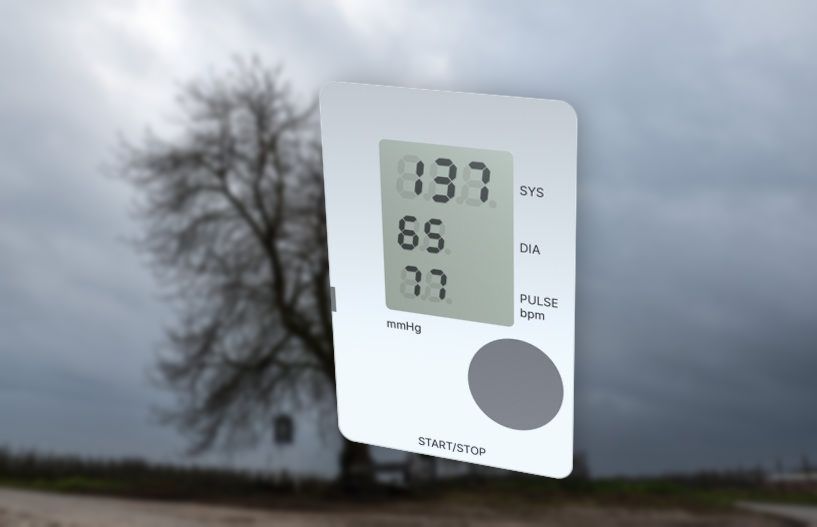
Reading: 137 mmHg
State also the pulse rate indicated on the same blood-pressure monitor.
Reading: 77 bpm
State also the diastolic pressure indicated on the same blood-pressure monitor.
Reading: 65 mmHg
